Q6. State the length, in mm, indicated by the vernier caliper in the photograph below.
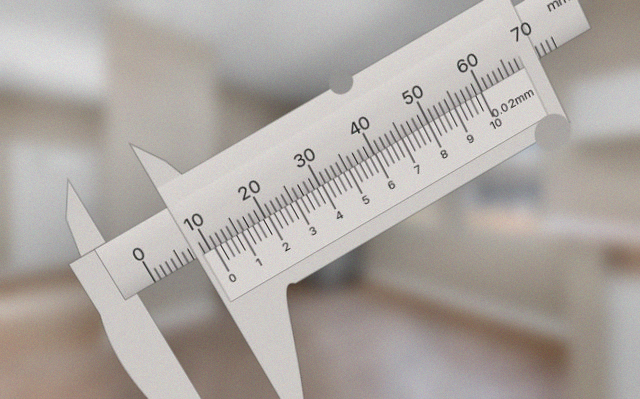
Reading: 10.8 mm
